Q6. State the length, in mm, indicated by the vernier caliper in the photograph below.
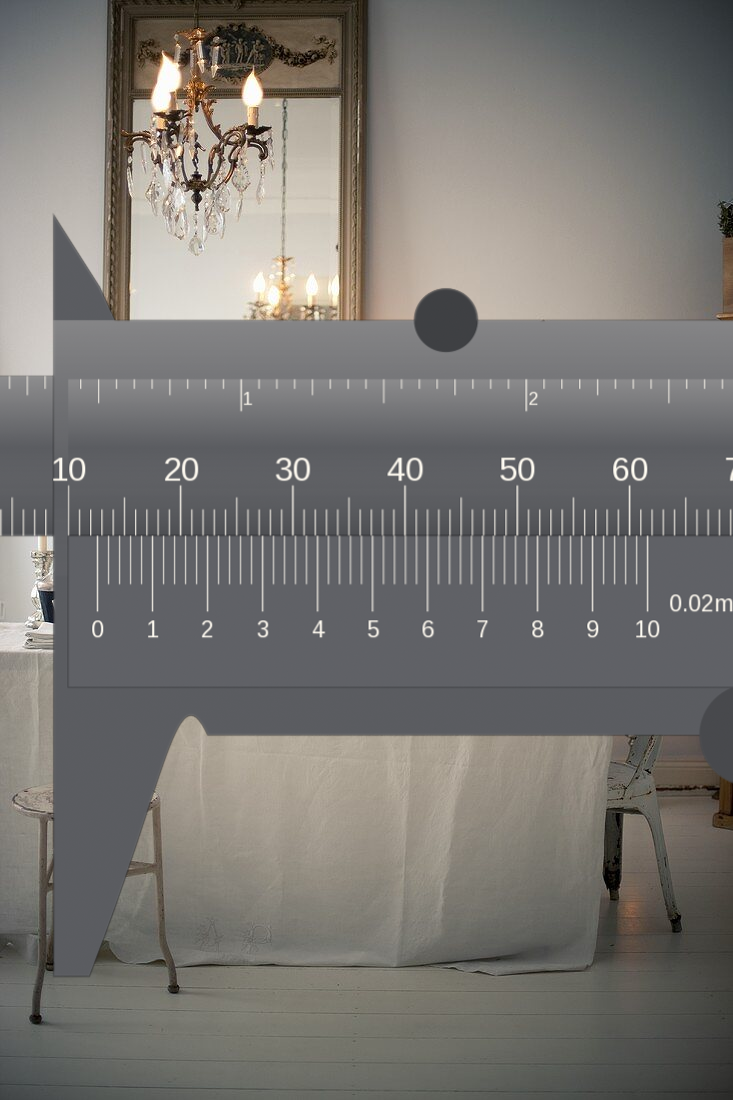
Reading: 12.6 mm
